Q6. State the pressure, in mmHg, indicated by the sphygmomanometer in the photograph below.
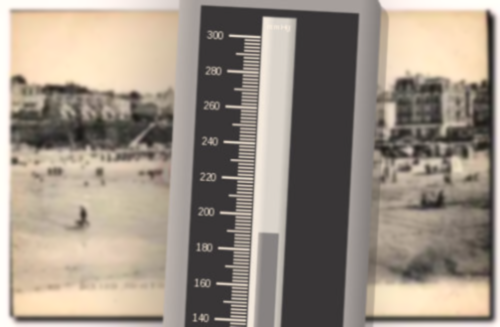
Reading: 190 mmHg
